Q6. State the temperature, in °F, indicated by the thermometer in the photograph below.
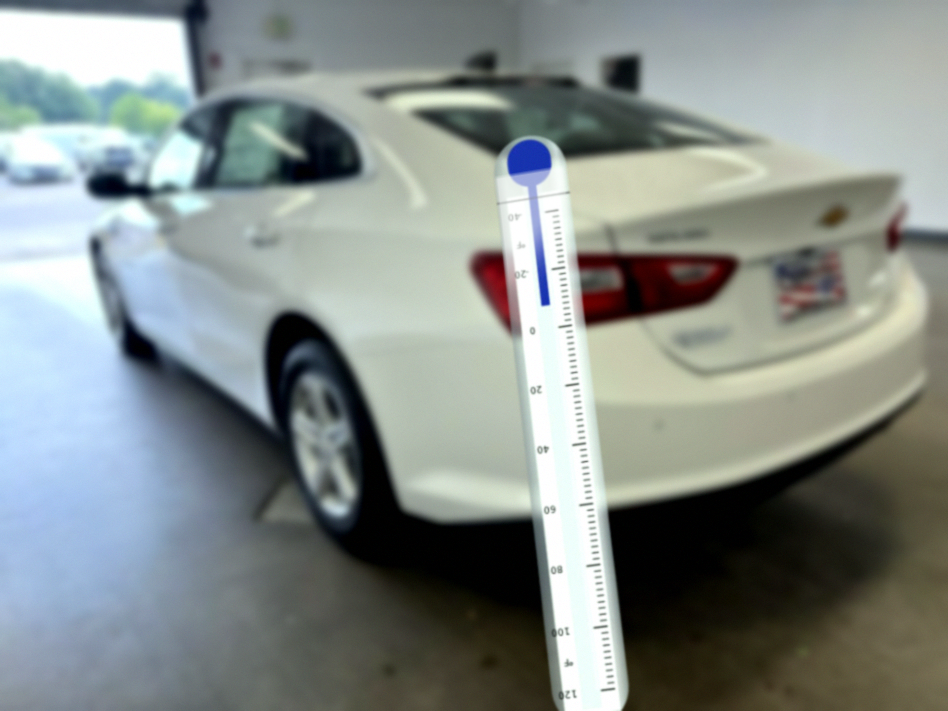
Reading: -8 °F
